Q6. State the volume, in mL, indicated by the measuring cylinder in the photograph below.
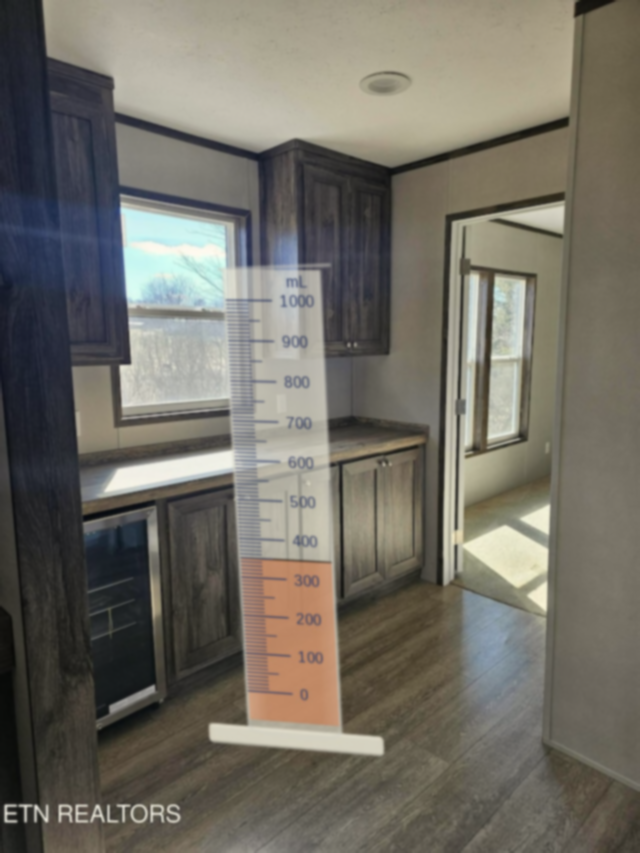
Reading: 350 mL
